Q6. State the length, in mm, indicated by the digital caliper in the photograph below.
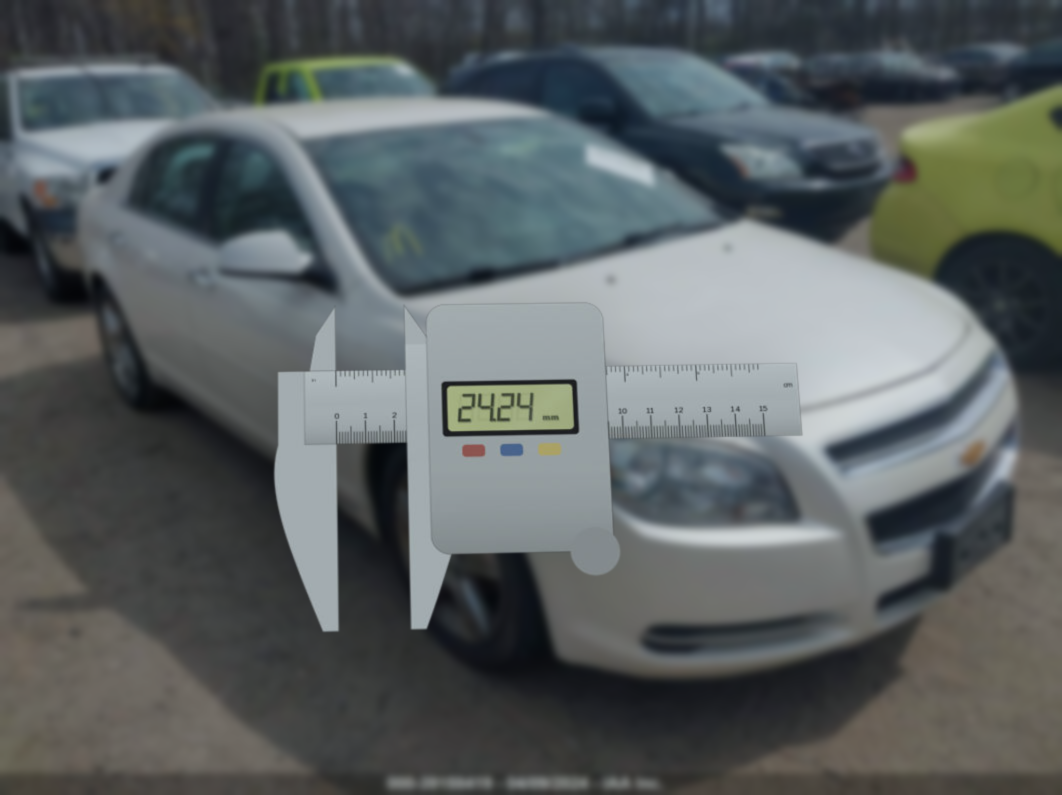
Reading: 24.24 mm
